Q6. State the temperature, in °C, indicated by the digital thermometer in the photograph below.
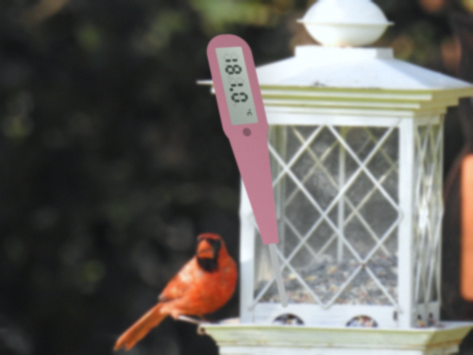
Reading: 181.0 °C
